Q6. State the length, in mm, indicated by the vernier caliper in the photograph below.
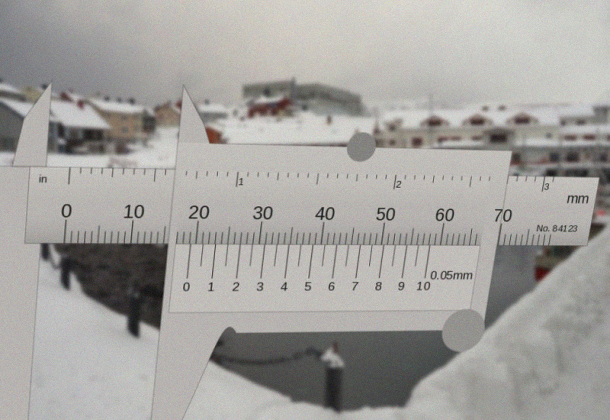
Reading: 19.2 mm
